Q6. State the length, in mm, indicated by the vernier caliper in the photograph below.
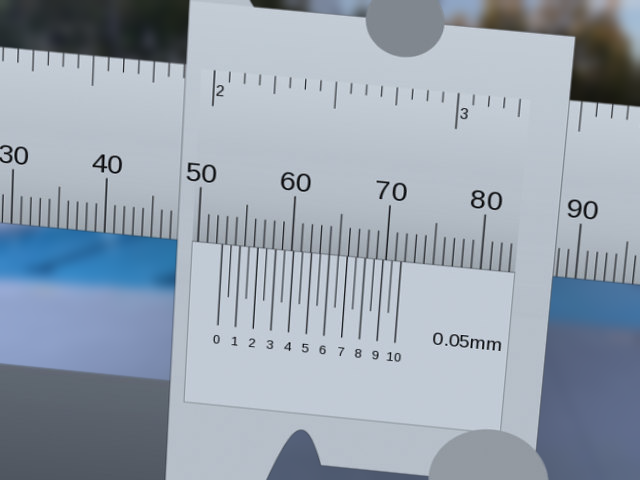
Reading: 52.6 mm
